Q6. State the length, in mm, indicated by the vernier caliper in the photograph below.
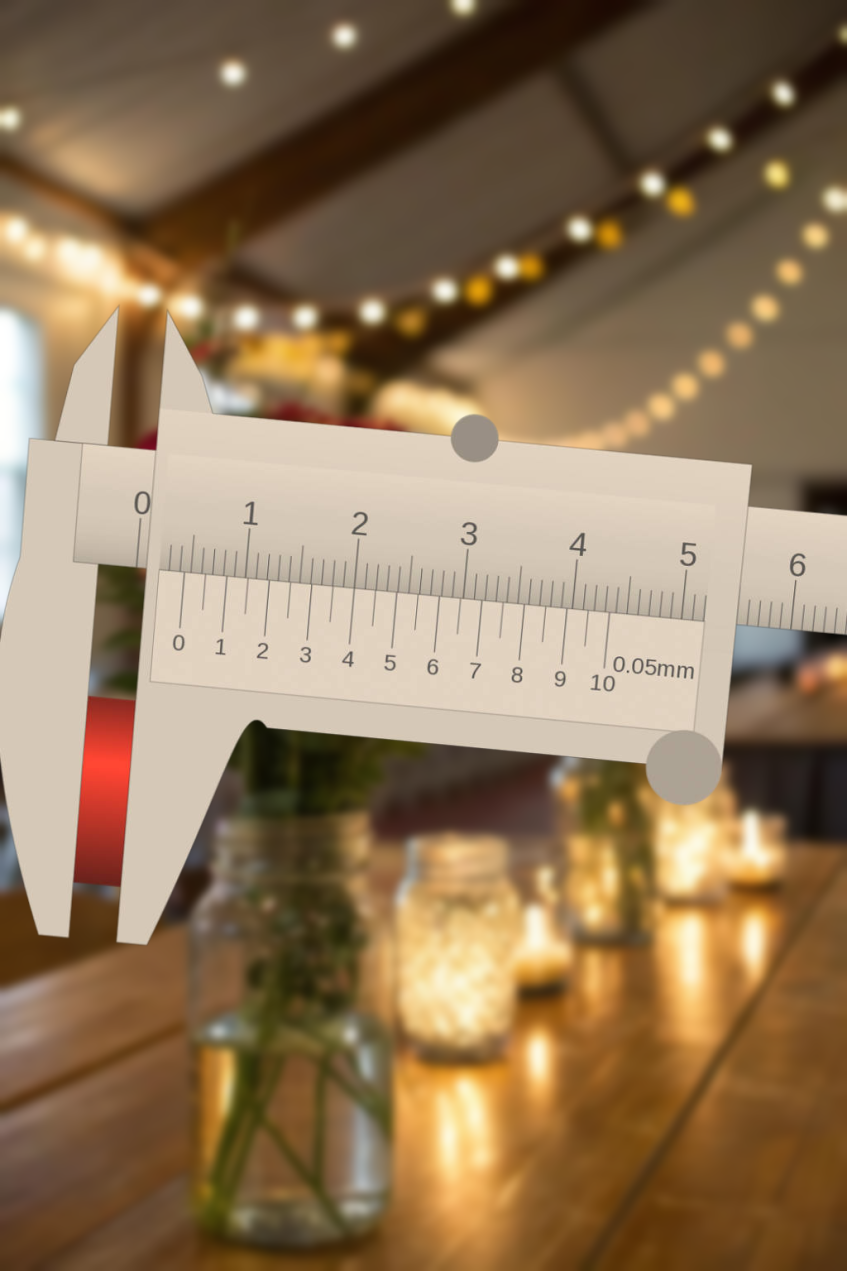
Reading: 4.4 mm
